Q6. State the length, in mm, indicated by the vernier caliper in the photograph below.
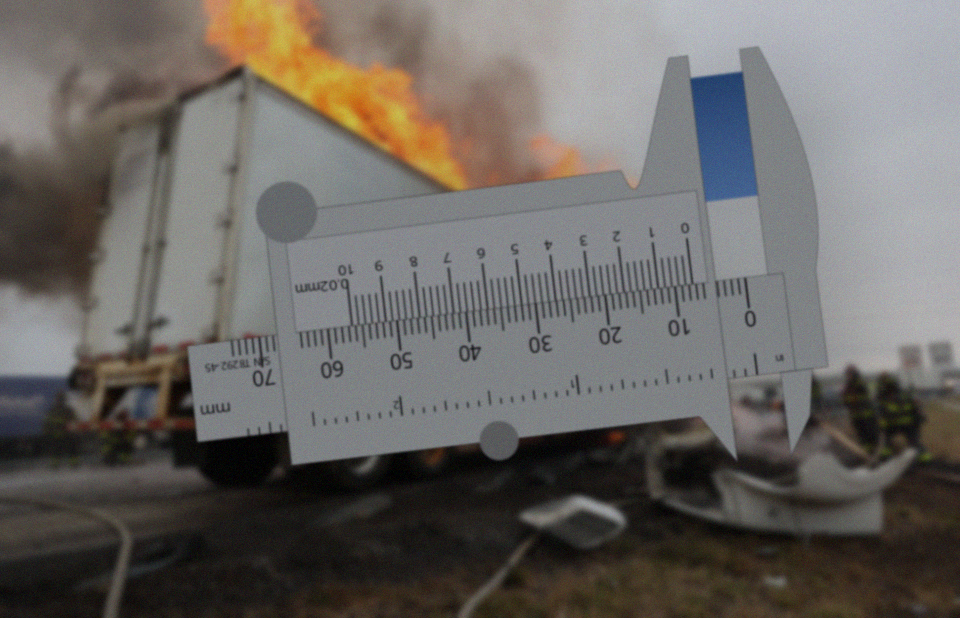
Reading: 7.5 mm
